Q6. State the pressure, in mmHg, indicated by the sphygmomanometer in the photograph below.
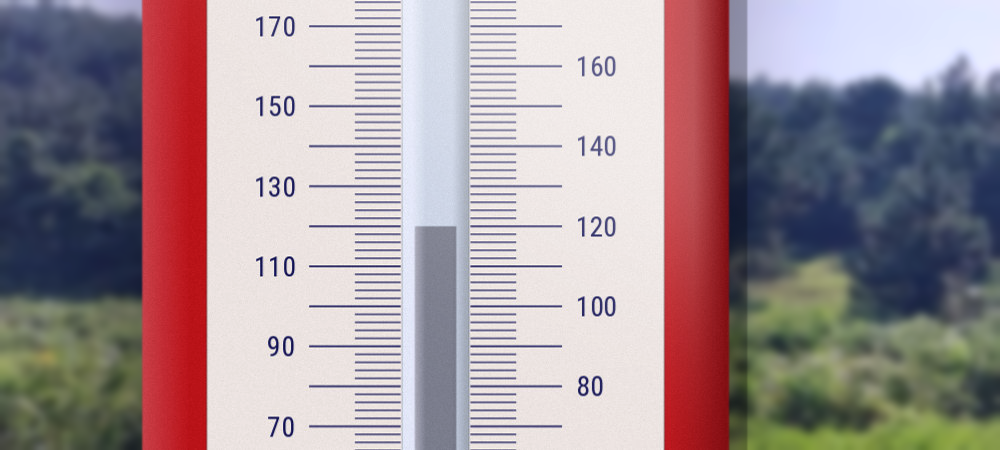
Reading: 120 mmHg
